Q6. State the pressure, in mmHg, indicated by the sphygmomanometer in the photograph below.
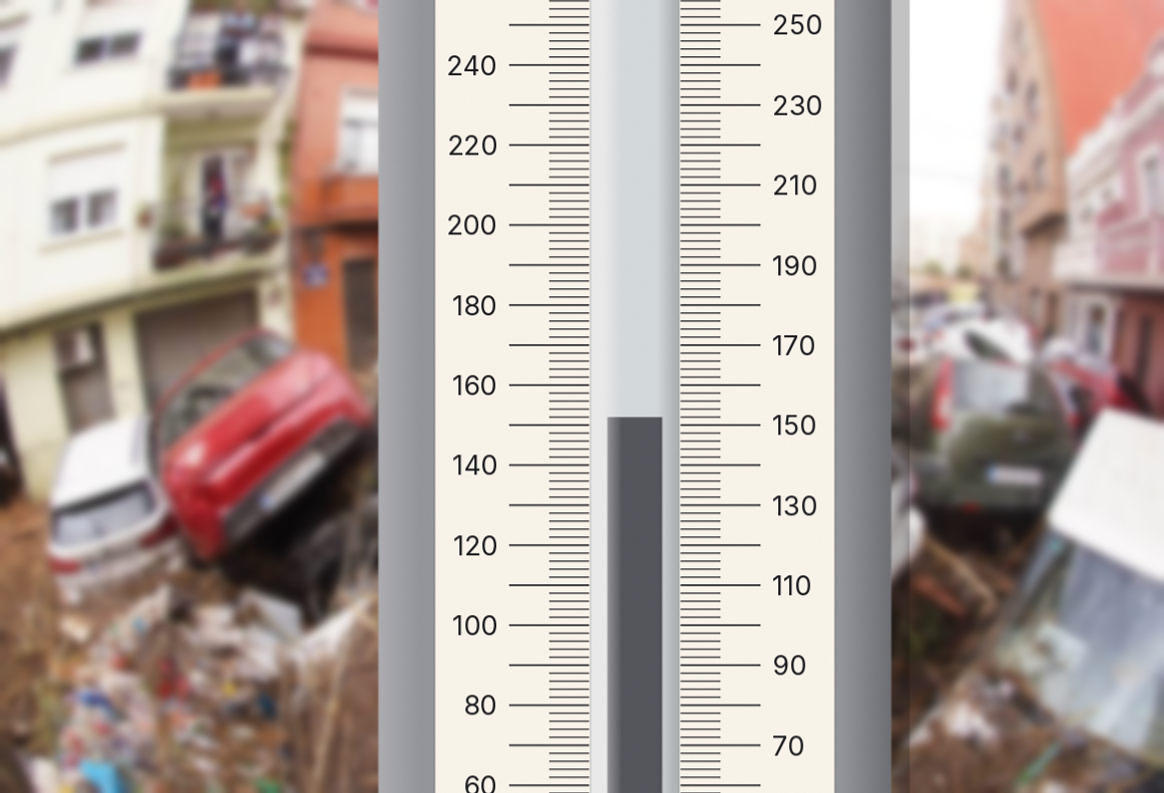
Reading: 152 mmHg
